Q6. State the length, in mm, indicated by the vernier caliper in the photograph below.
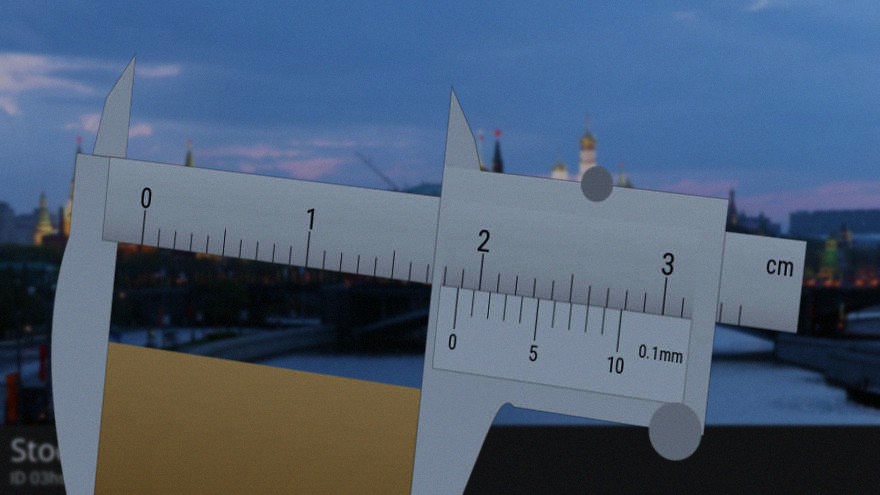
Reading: 18.8 mm
